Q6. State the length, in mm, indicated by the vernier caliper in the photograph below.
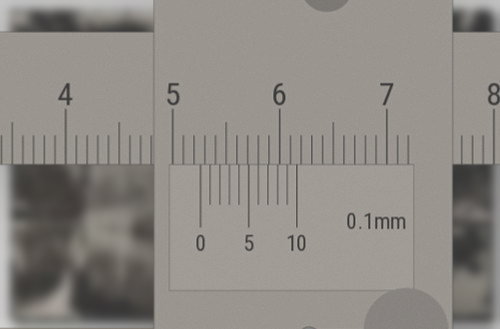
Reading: 52.6 mm
